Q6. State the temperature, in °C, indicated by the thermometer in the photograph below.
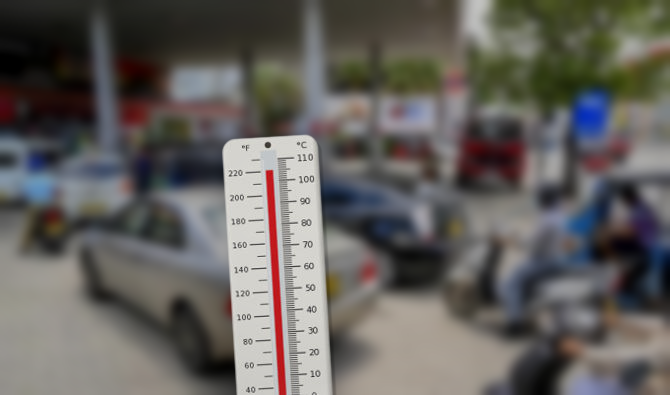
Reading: 105 °C
